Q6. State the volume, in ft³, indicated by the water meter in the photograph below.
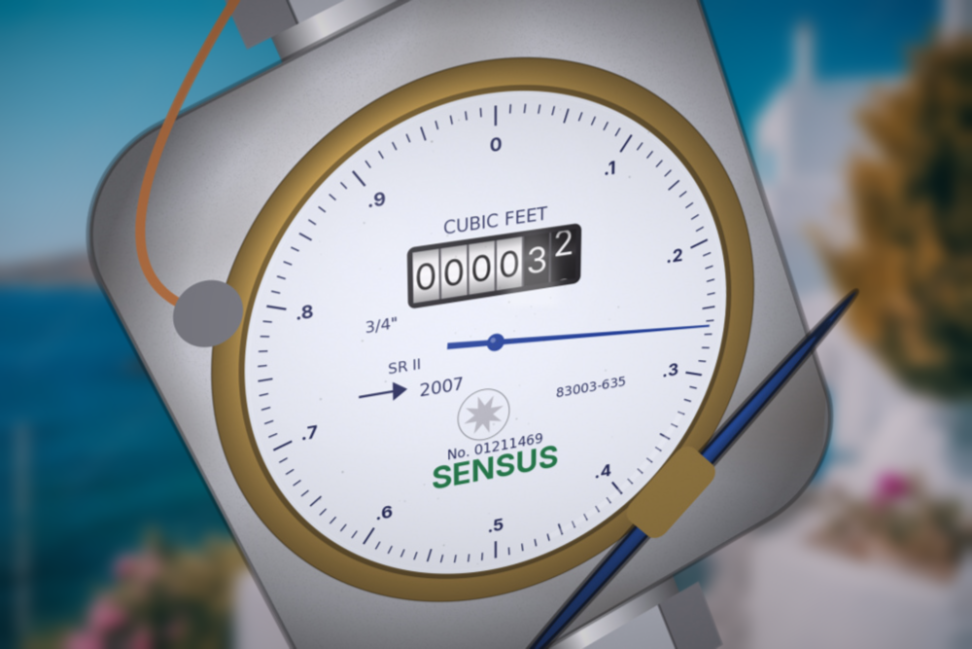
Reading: 32.26 ft³
